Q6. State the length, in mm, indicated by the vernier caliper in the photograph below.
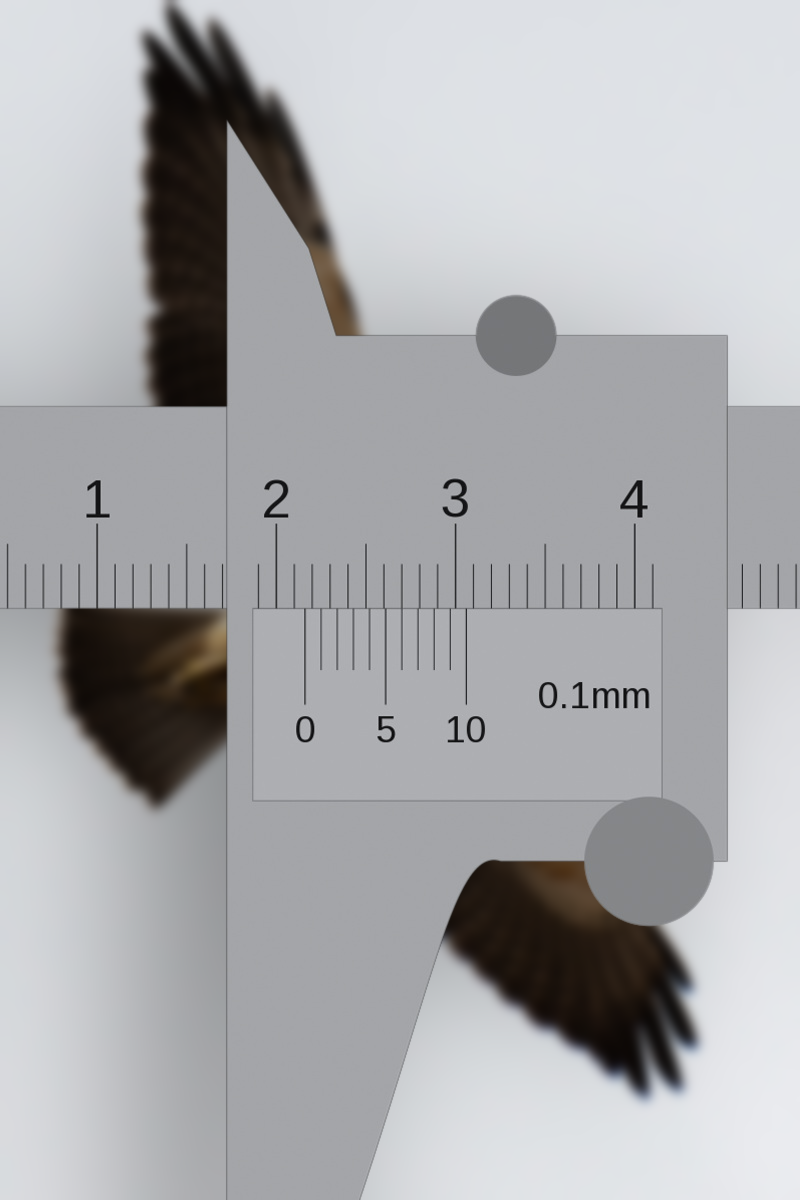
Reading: 21.6 mm
